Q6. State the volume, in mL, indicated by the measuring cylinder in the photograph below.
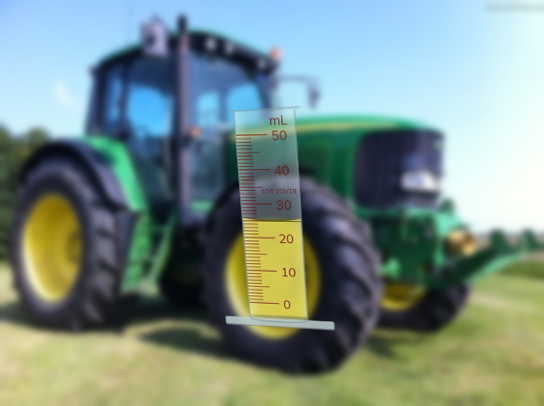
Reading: 25 mL
